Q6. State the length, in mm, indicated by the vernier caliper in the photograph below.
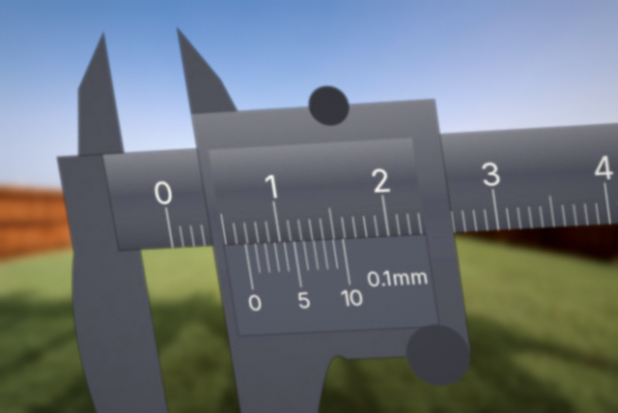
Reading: 6.8 mm
